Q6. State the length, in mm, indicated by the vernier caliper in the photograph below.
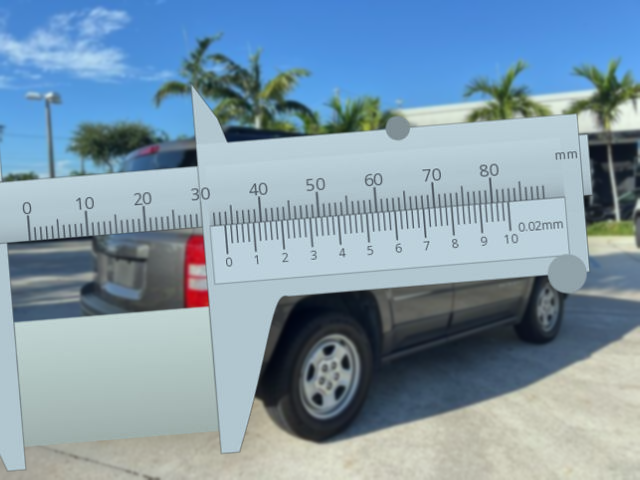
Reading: 33.8 mm
